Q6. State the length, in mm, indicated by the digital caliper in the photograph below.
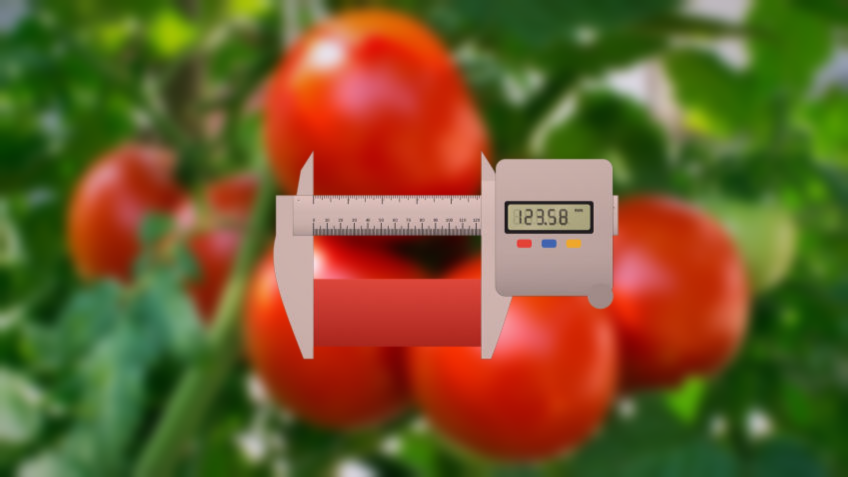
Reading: 123.58 mm
